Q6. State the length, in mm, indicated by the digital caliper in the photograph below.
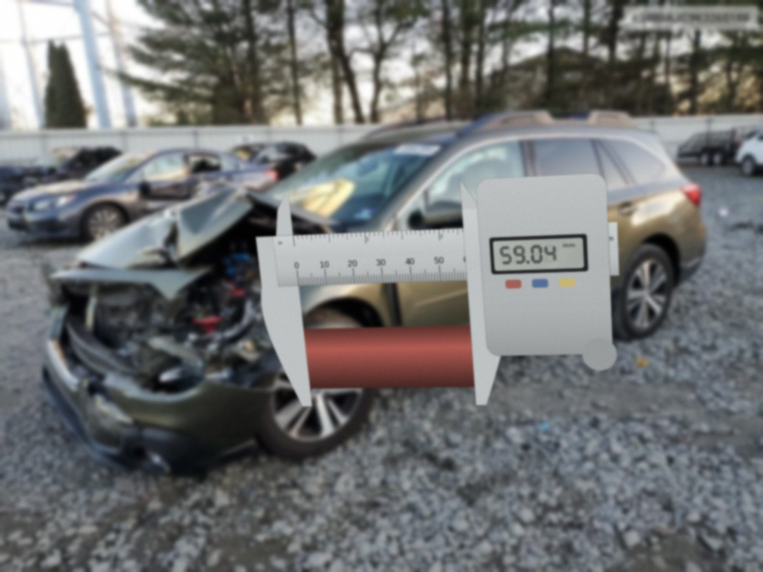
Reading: 59.04 mm
